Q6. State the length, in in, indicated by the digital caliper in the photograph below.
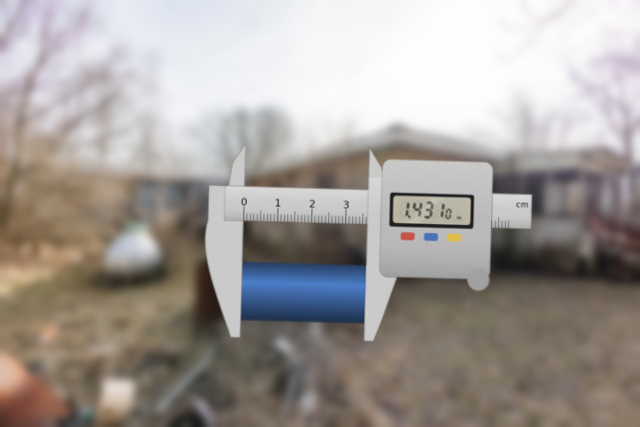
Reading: 1.4310 in
